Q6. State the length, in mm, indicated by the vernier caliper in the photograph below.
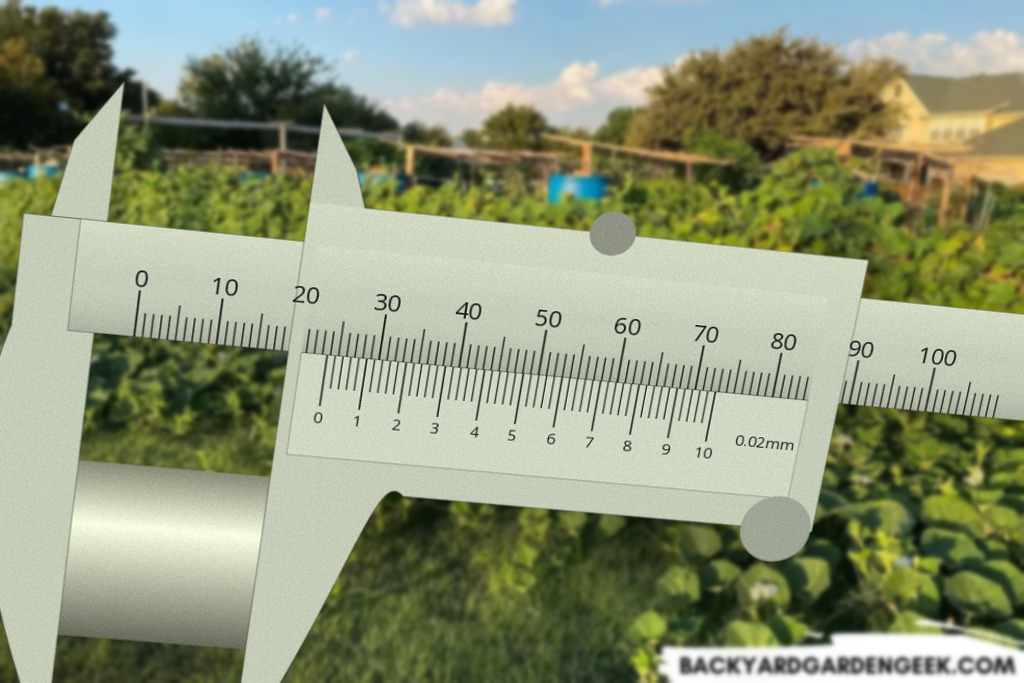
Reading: 23.6 mm
